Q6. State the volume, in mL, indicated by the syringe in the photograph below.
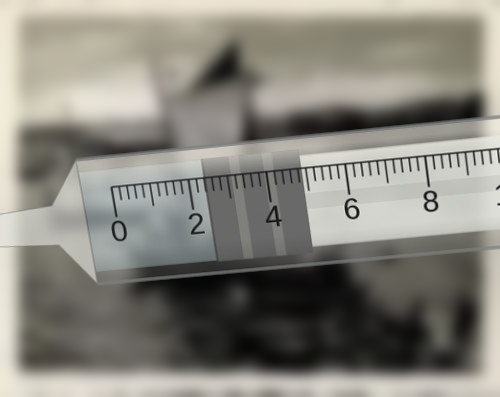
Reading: 2.4 mL
